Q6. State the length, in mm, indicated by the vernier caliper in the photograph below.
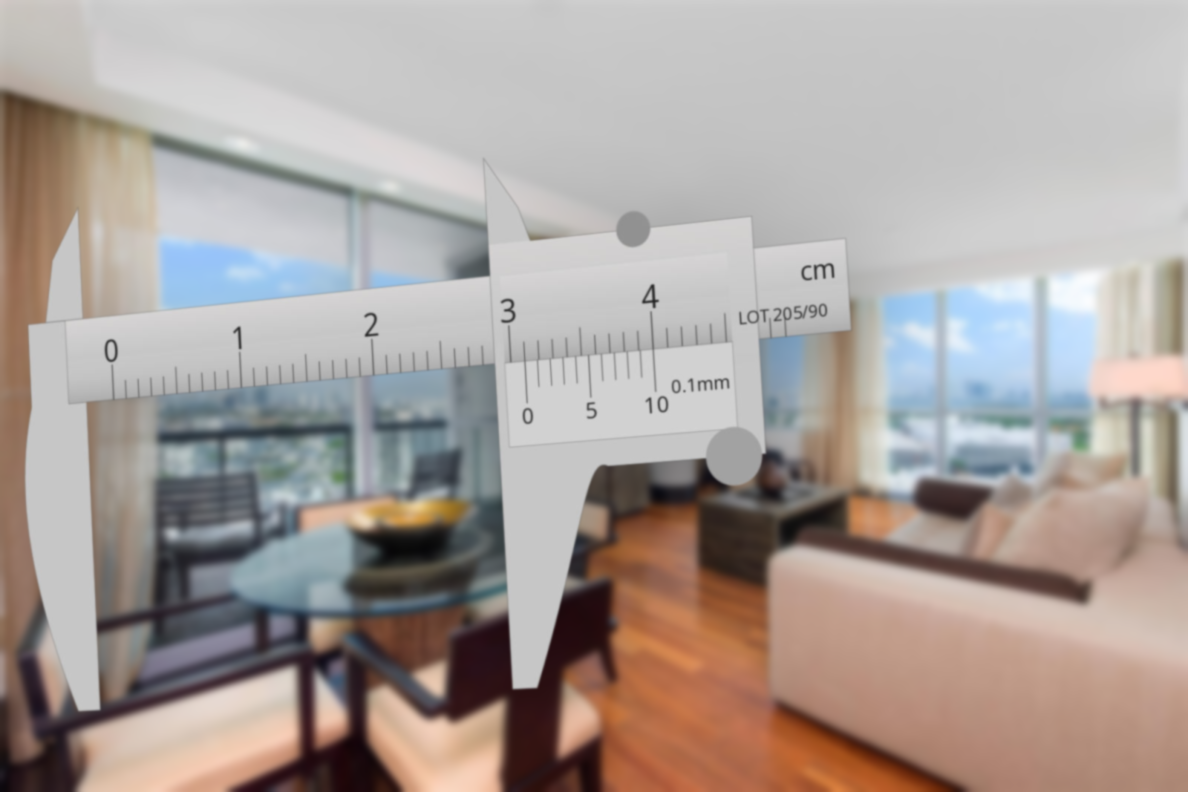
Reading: 31.0 mm
